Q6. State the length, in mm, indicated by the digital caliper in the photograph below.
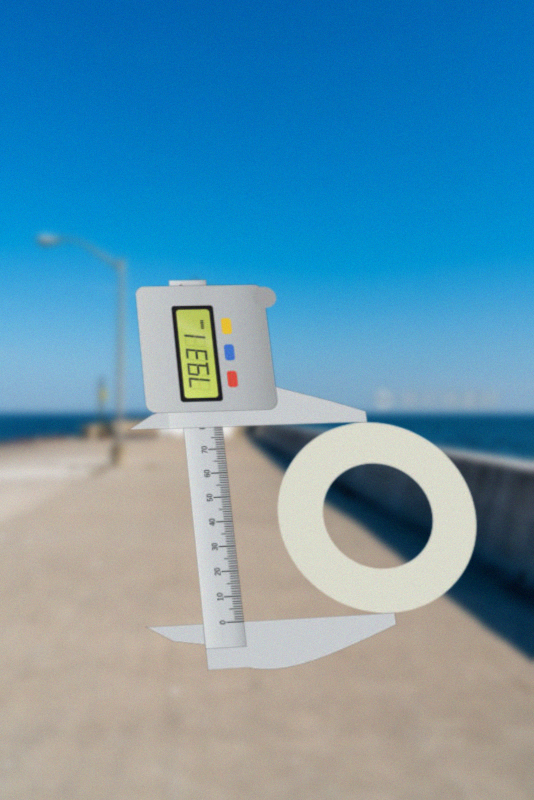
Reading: 79.31 mm
